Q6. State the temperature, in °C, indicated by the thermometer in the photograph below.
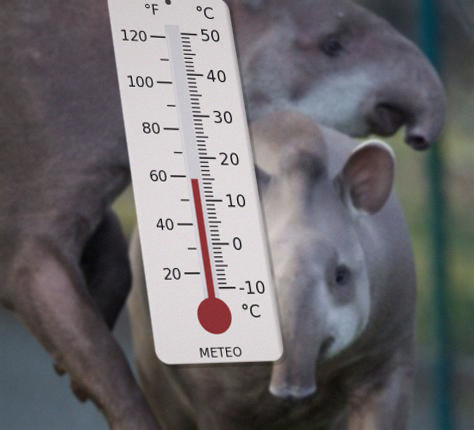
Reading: 15 °C
